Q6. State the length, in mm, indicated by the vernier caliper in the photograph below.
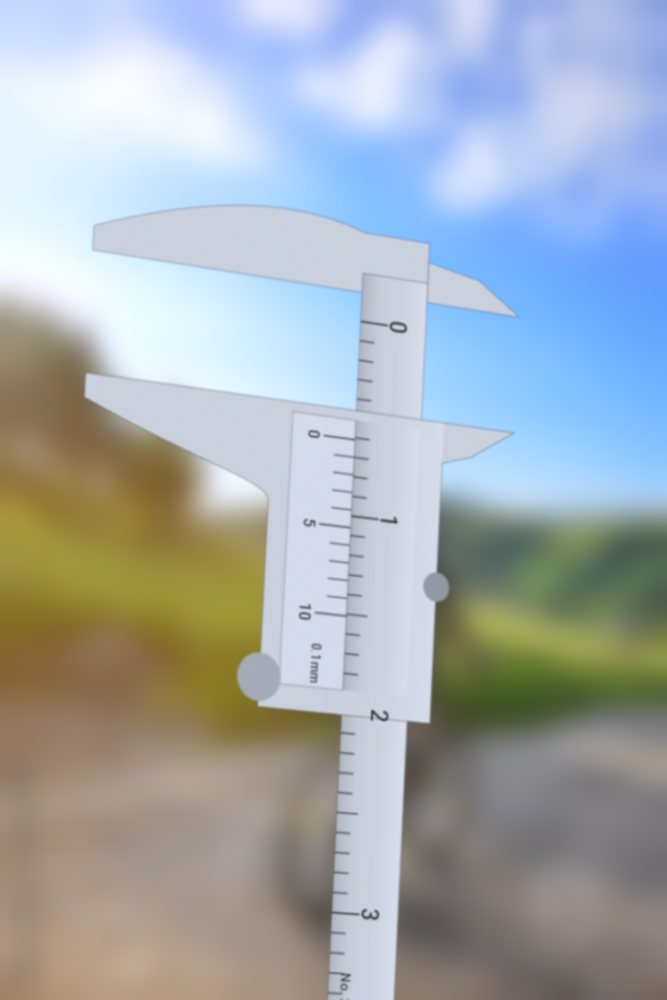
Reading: 6.1 mm
